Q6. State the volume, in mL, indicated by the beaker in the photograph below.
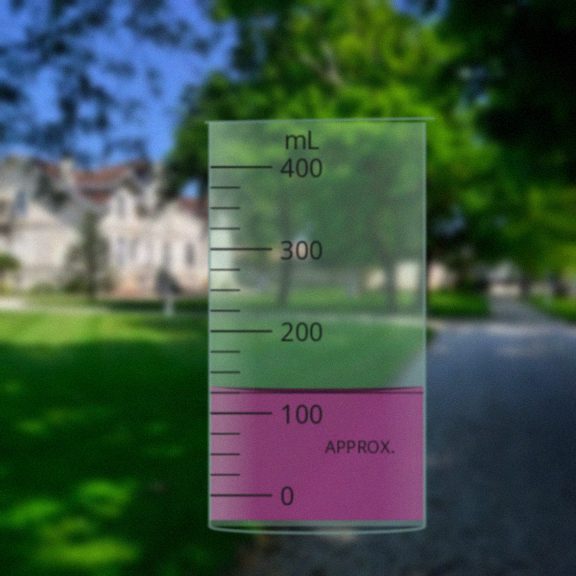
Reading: 125 mL
